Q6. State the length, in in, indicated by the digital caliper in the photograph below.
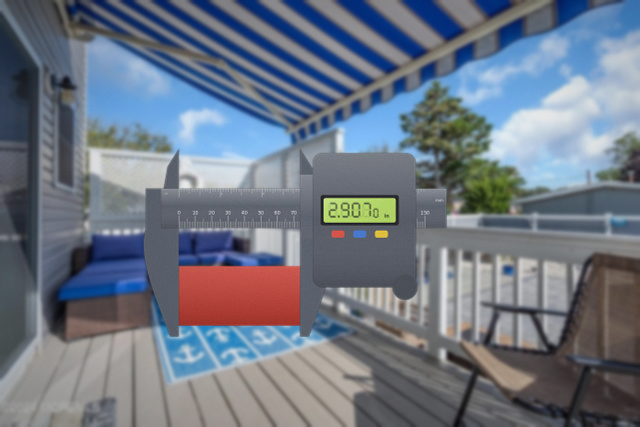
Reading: 2.9070 in
